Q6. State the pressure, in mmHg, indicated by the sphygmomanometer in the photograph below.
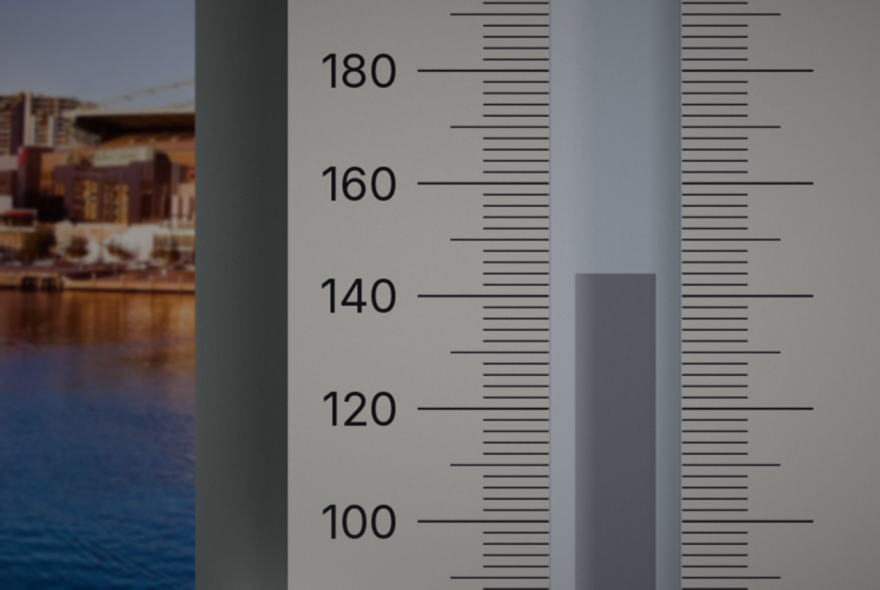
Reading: 144 mmHg
